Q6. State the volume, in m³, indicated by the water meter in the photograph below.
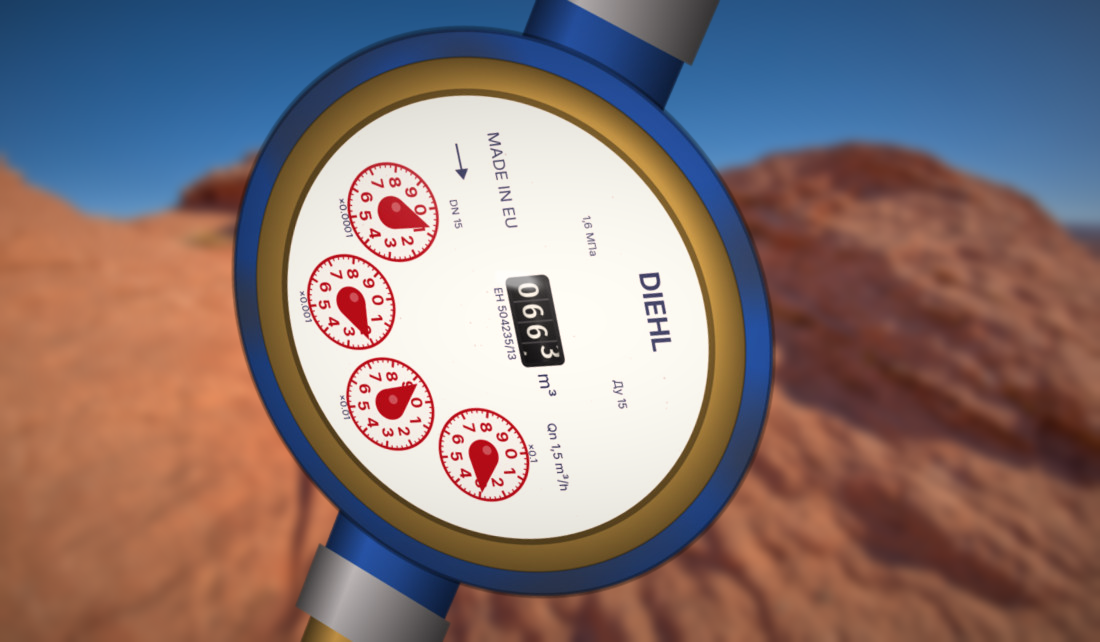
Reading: 663.2920 m³
